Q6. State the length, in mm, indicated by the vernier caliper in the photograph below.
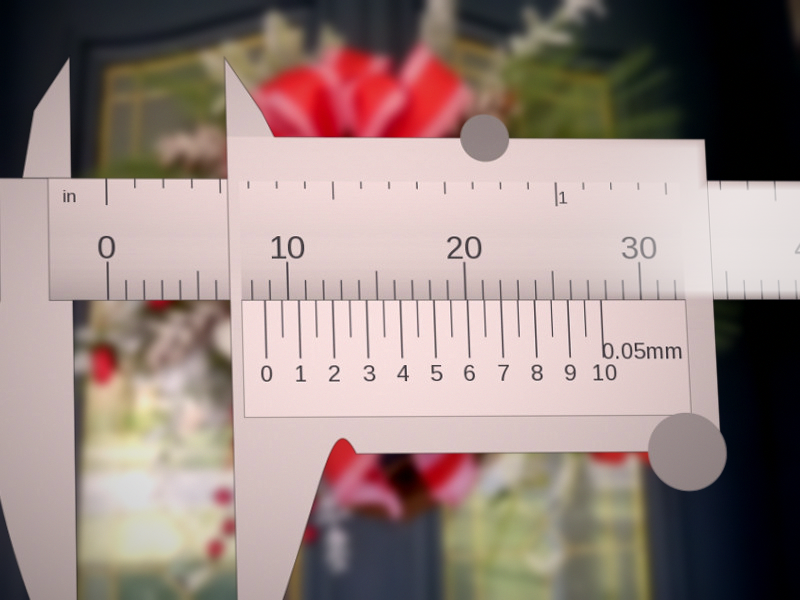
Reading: 8.7 mm
